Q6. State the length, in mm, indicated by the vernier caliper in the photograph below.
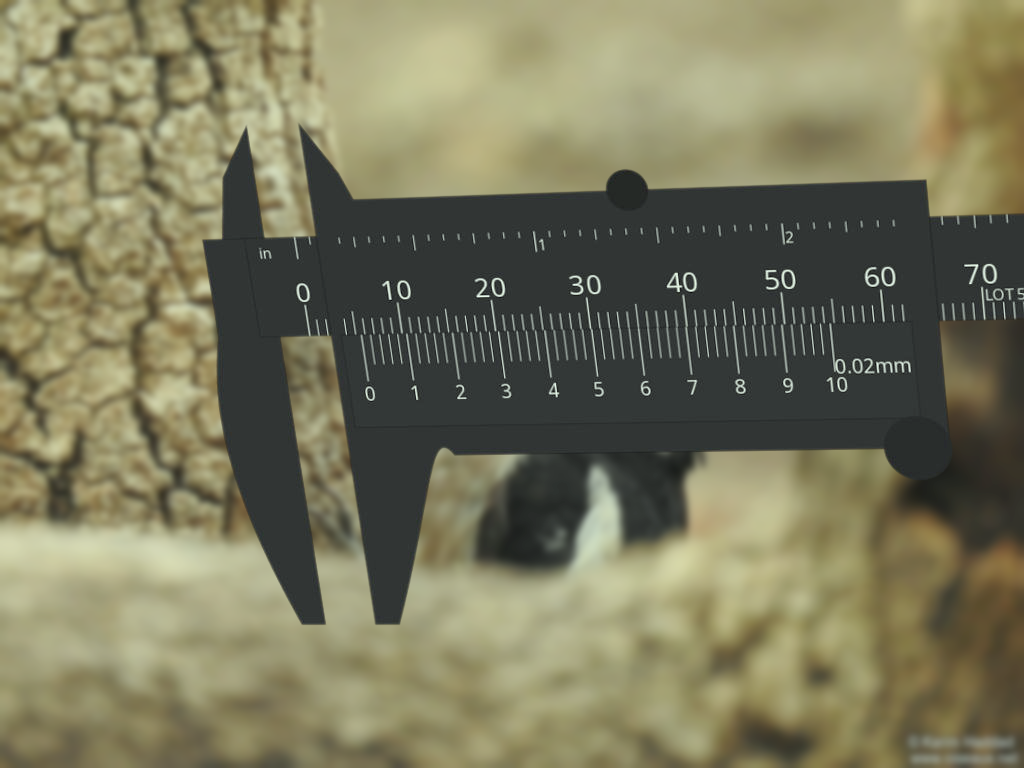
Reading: 5.6 mm
